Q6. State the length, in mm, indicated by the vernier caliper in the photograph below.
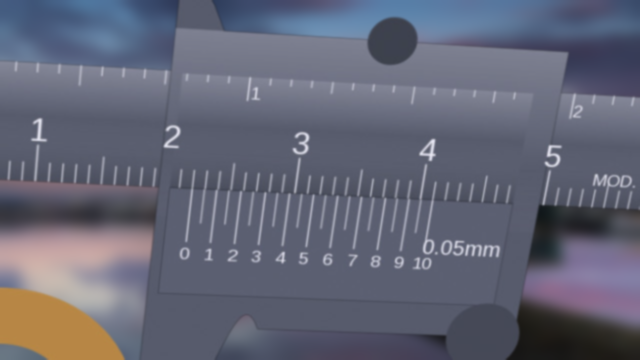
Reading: 22.0 mm
